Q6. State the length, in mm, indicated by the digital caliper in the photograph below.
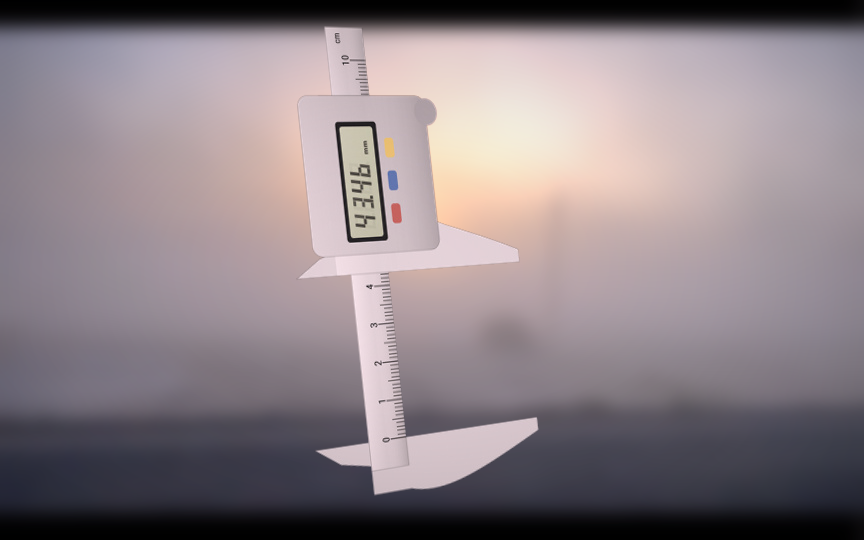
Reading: 43.46 mm
